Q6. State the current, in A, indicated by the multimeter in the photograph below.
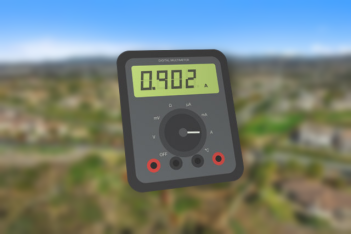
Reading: 0.902 A
